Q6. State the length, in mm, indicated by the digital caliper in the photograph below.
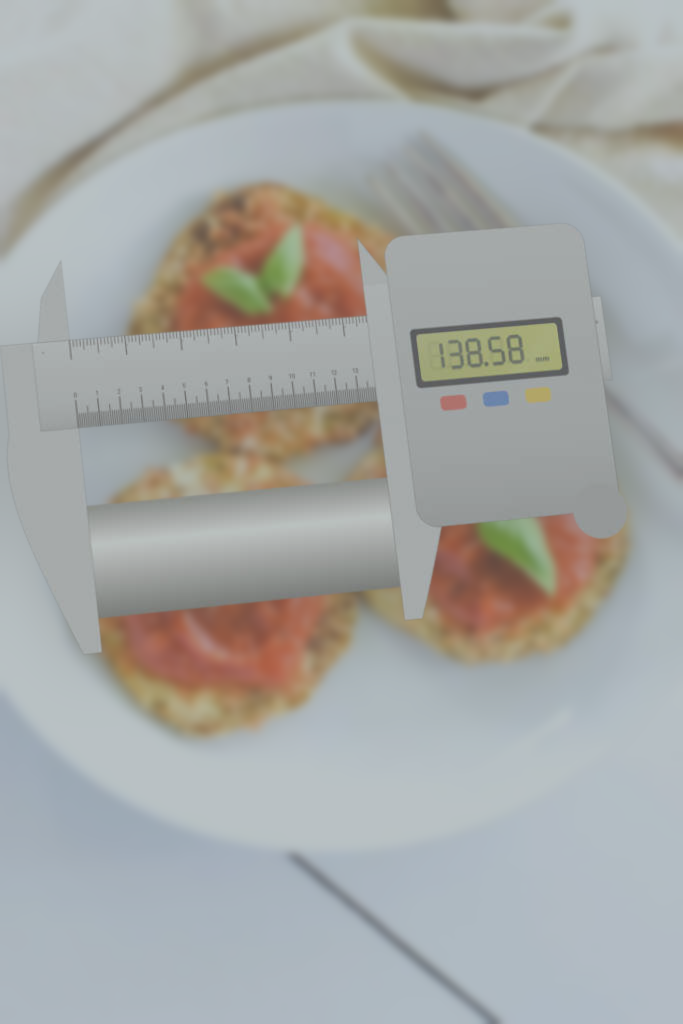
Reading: 138.58 mm
